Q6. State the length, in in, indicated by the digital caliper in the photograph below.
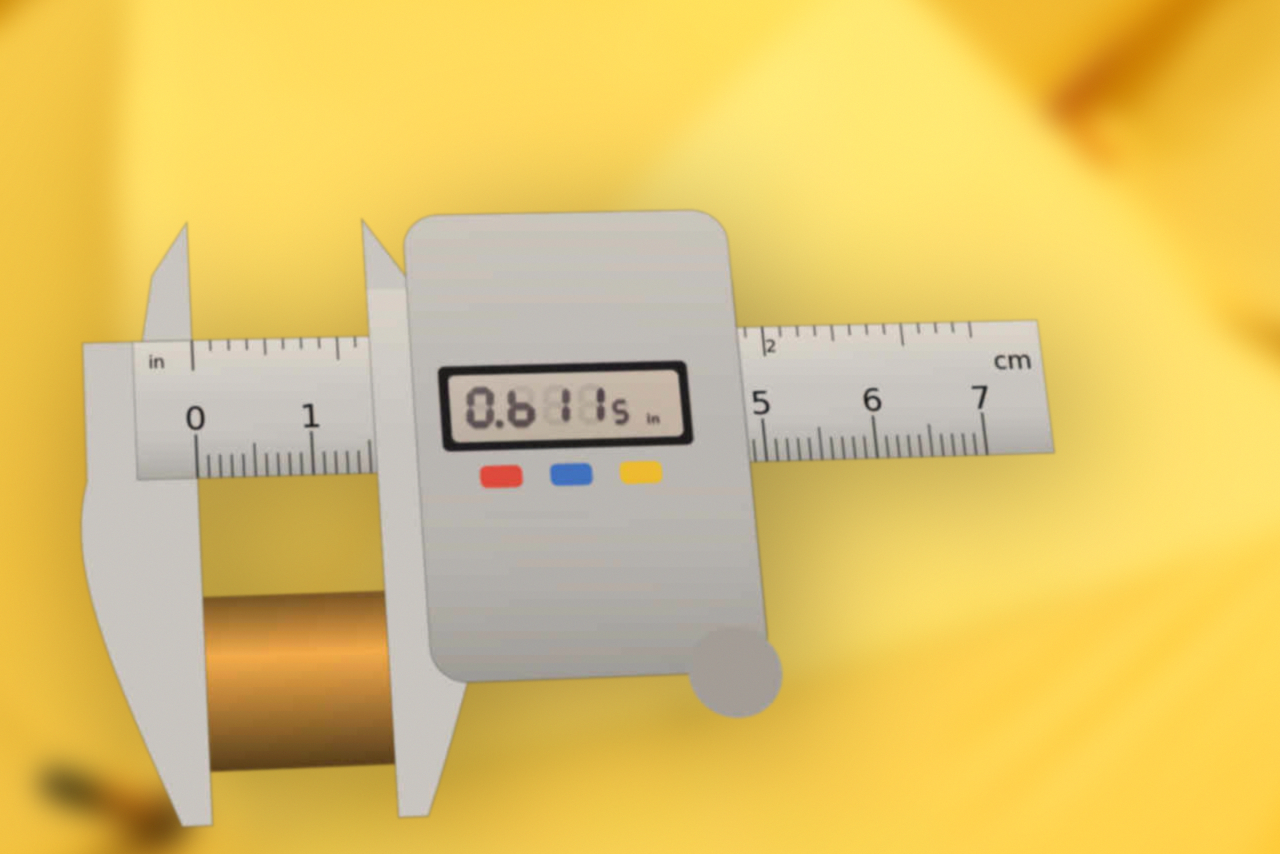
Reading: 0.6115 in
